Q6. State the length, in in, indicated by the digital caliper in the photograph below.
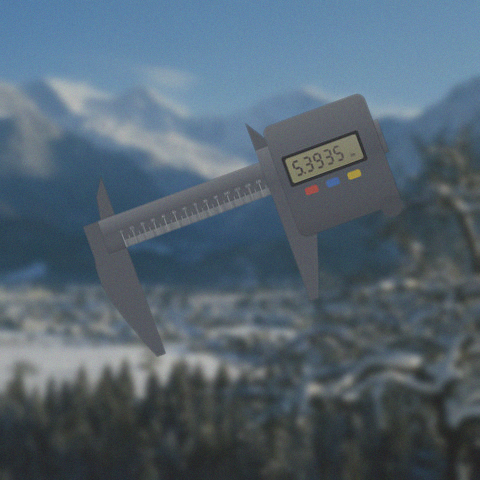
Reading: 5.3935 in
